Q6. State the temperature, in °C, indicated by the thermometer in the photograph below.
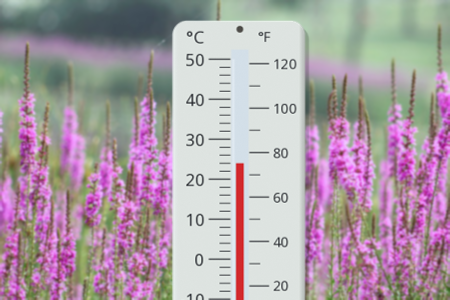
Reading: 24 °C
